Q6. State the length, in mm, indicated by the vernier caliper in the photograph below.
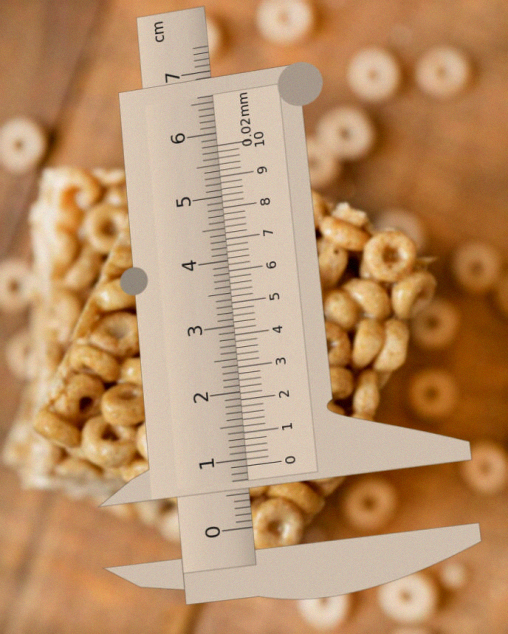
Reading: 9.0 mm
